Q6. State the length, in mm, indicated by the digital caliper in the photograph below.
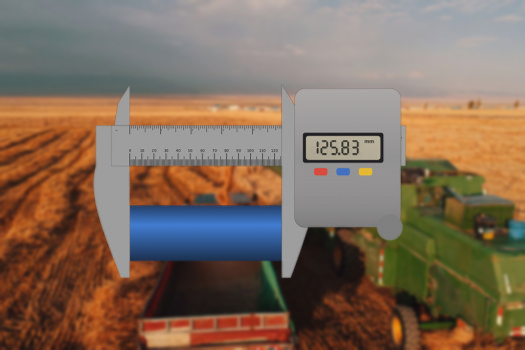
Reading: 125.83 mm
